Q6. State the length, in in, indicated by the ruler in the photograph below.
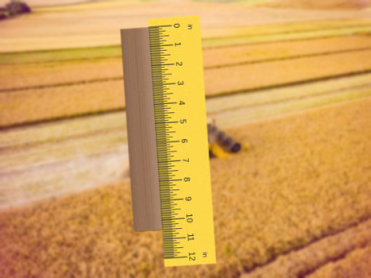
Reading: 10.5 in
